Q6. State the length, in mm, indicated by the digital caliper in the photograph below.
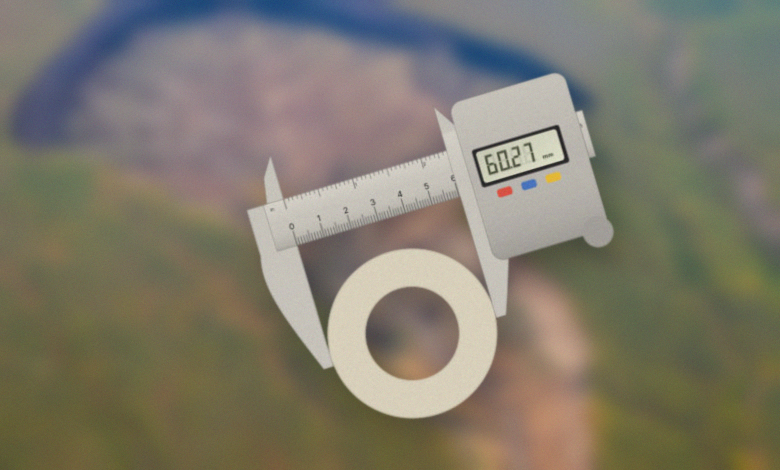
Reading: 60.27 mm
